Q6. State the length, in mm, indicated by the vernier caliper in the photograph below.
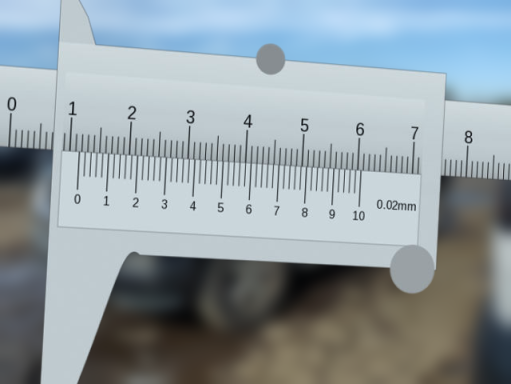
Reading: 11.6 mm
